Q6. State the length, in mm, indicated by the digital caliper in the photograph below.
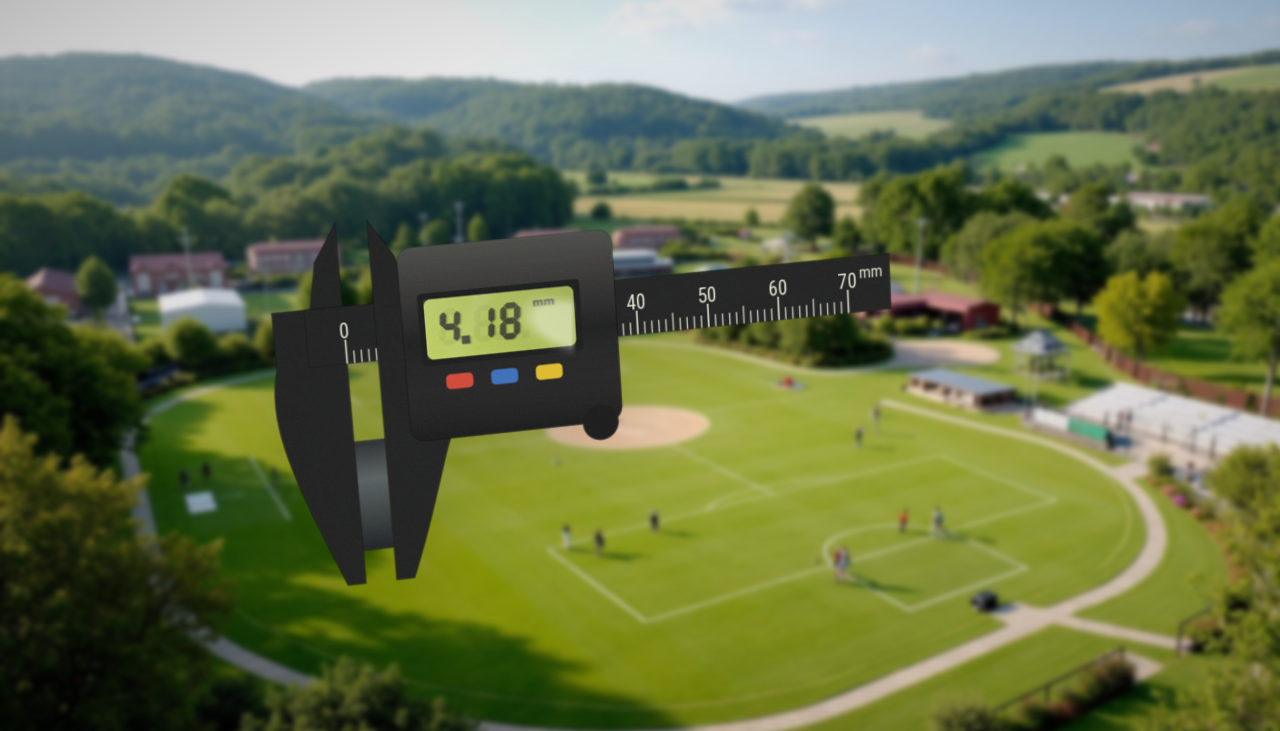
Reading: 4.18 mm
